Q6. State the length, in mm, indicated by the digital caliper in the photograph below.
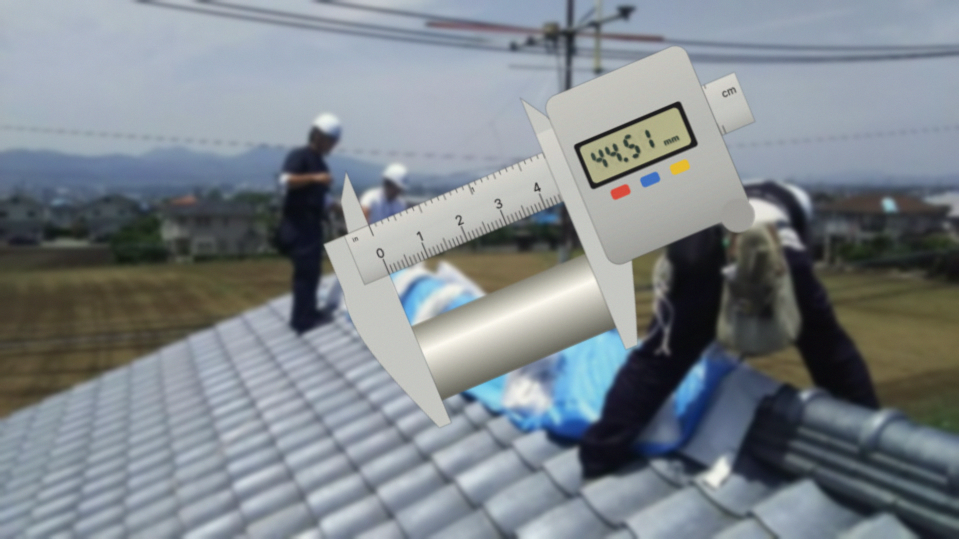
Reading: 44.51 mm
